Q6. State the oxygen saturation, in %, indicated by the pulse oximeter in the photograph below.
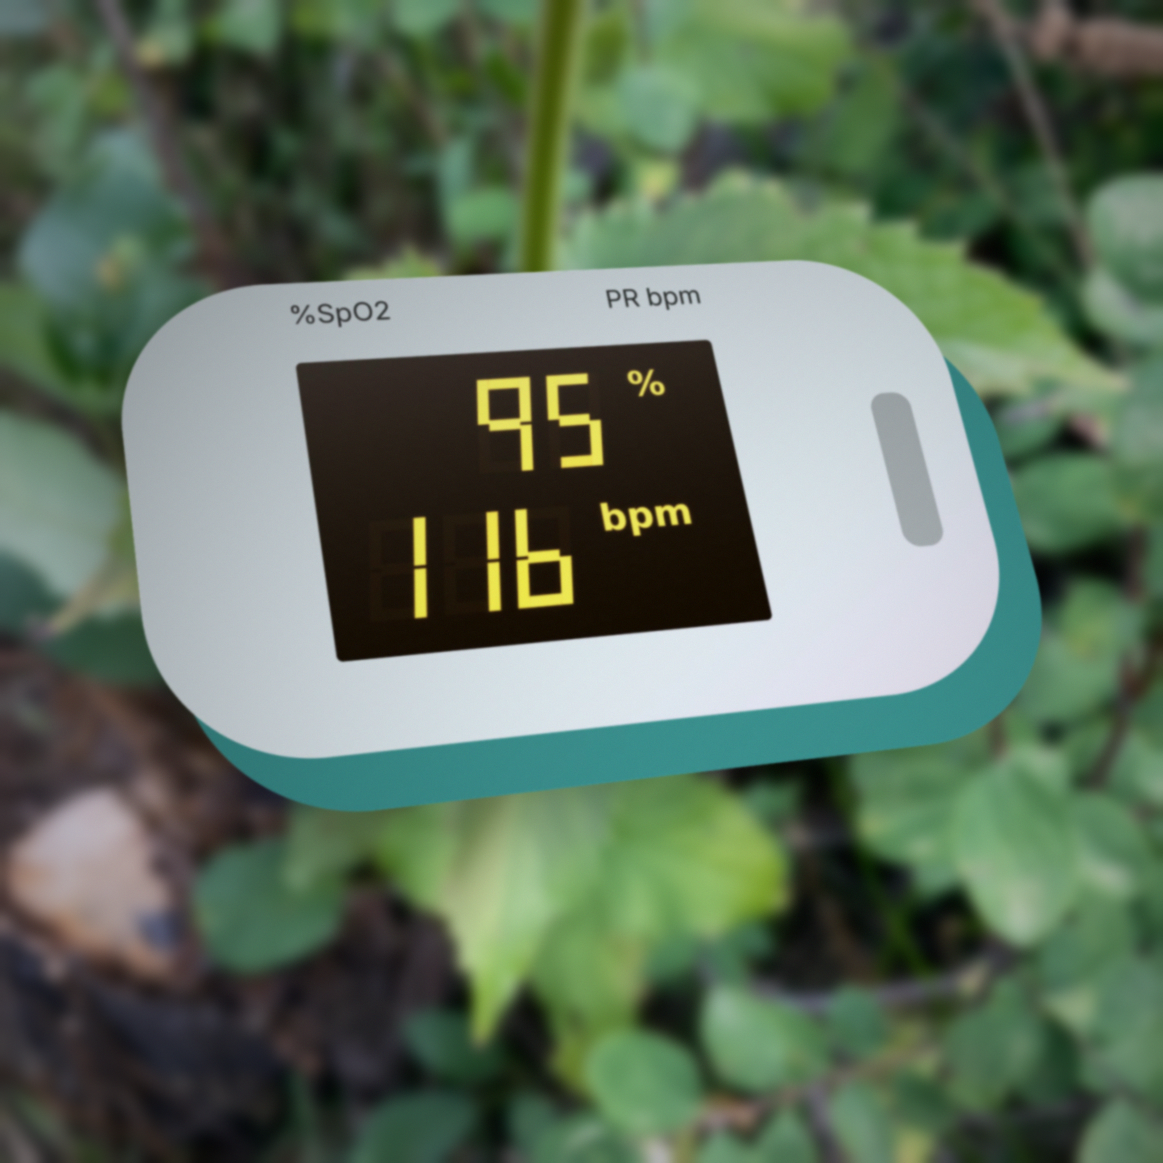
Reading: 95 %
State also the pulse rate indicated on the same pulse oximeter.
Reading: 116 bpm
